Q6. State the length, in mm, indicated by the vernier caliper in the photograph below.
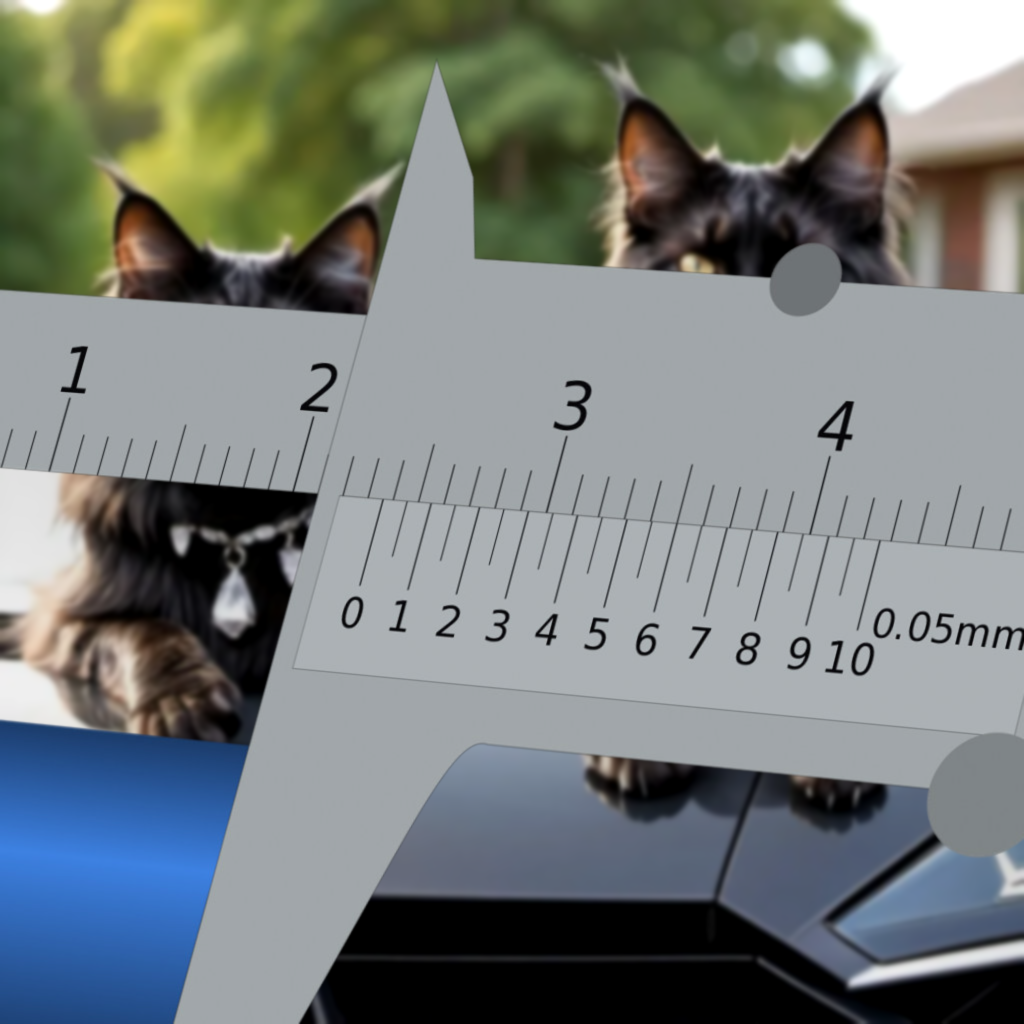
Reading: 23.6 mm
